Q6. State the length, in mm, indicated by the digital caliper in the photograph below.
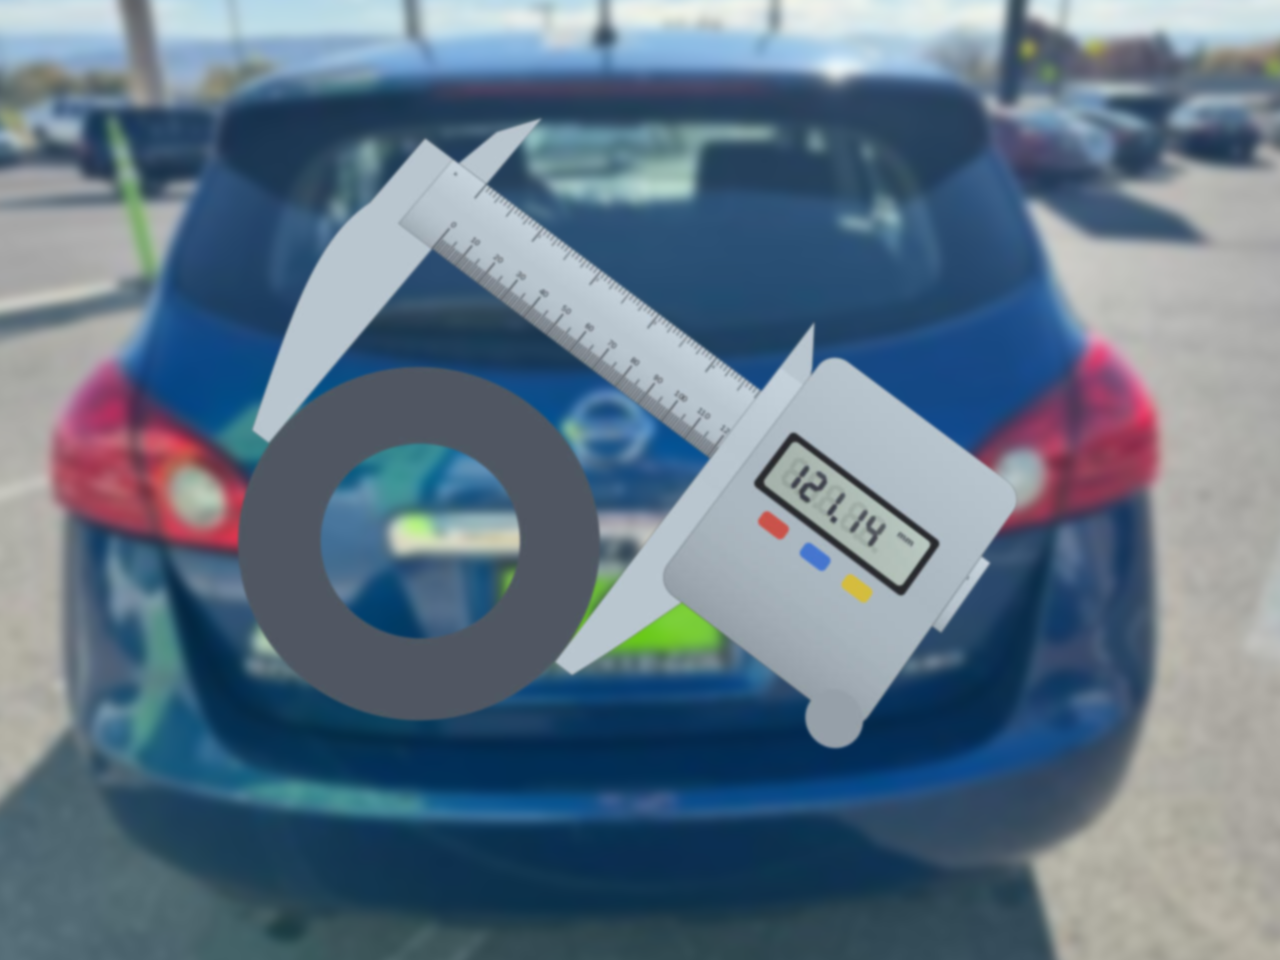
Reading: 121.14 mm
